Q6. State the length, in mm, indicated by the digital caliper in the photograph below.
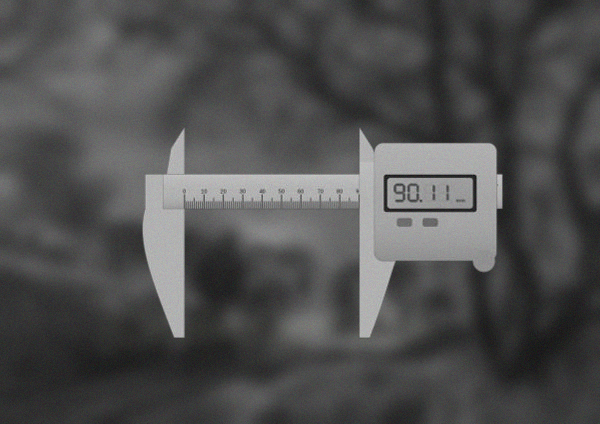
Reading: 90.11 mm
